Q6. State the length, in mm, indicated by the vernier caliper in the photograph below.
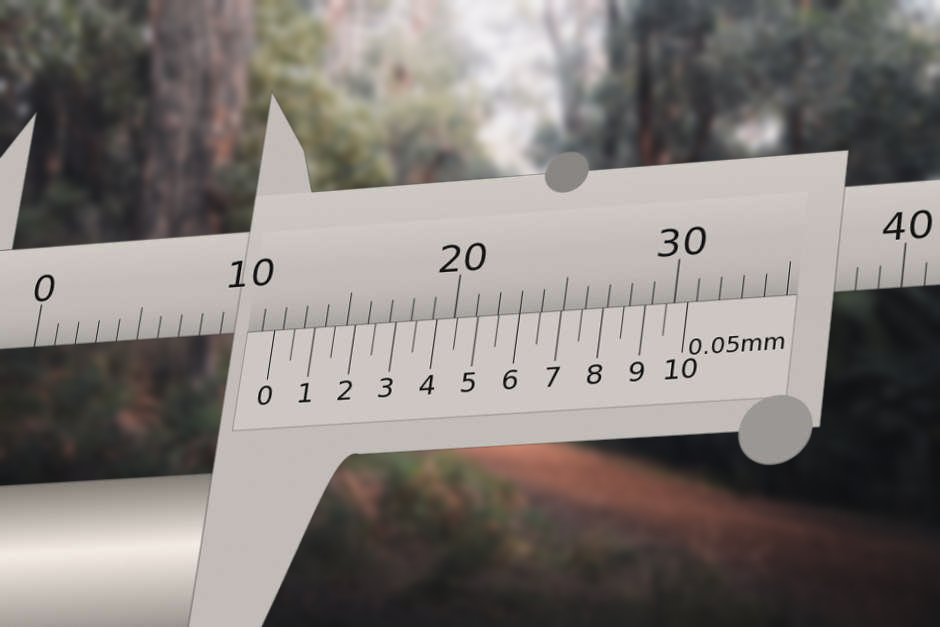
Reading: 11.6 mm
